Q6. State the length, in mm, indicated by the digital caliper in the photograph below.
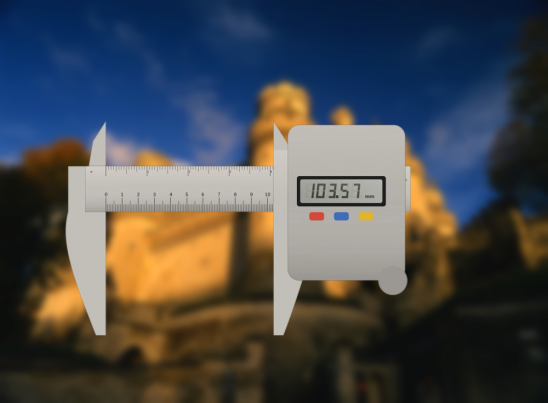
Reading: 103.57 mm
